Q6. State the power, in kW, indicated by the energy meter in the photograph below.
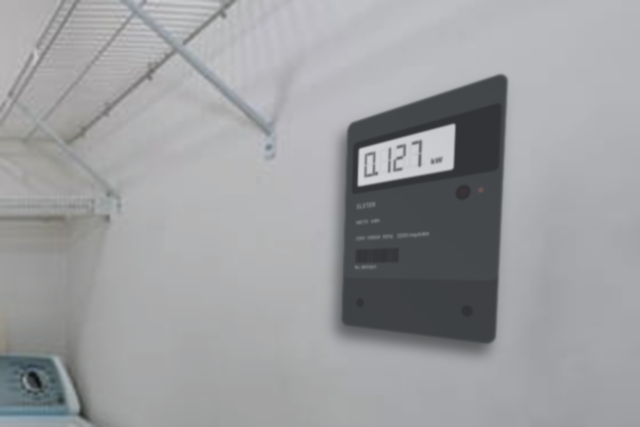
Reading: 0.127 kW
